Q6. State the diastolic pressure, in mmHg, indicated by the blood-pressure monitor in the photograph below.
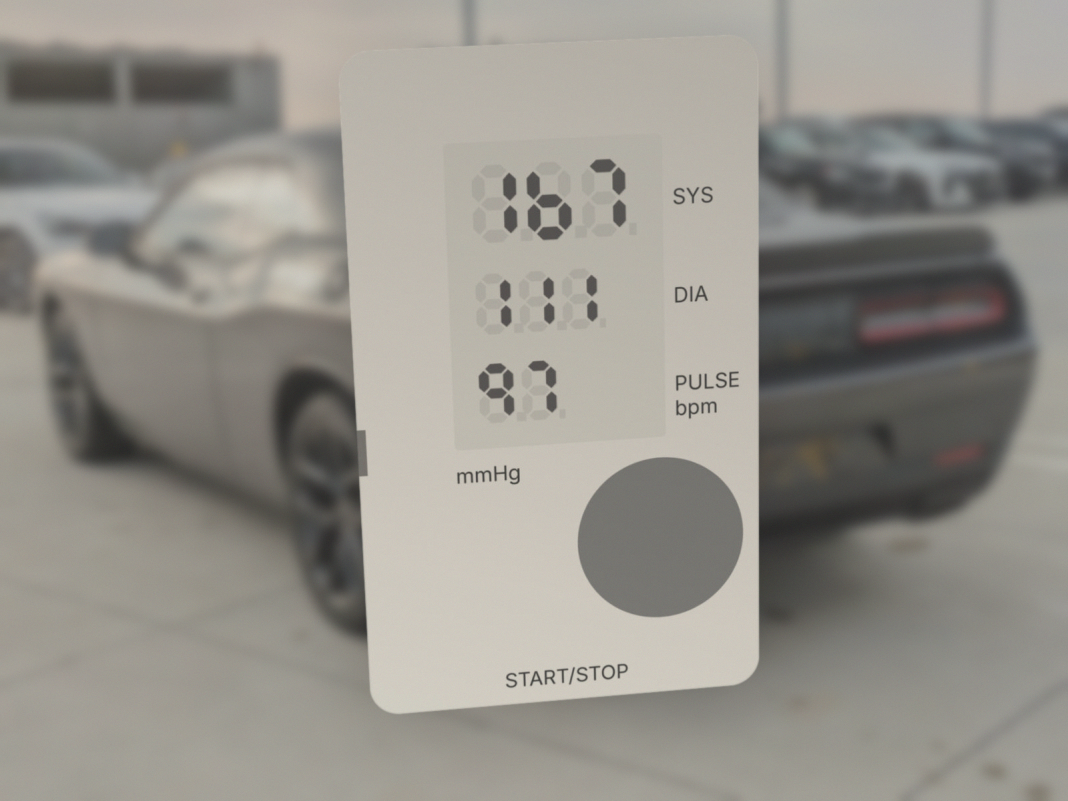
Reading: 111 mmHg
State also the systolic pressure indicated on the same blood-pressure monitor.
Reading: 167 mmHg
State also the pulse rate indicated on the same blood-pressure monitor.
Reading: 97 bpm
